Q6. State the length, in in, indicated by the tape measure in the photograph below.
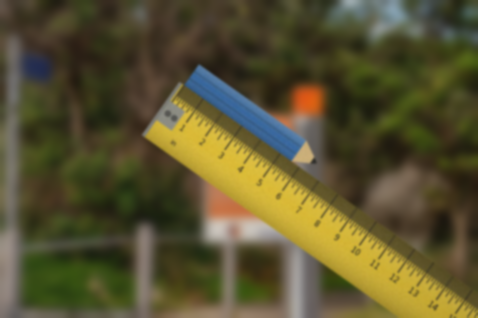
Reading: 6.5 in
